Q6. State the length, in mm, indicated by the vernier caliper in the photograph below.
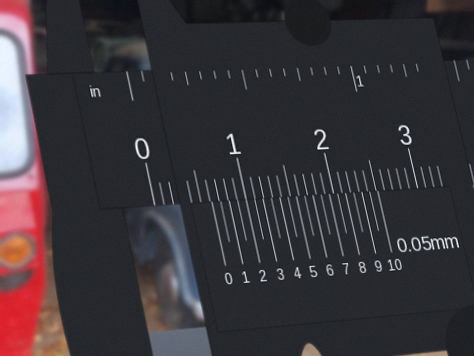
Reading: 6.2 mm
